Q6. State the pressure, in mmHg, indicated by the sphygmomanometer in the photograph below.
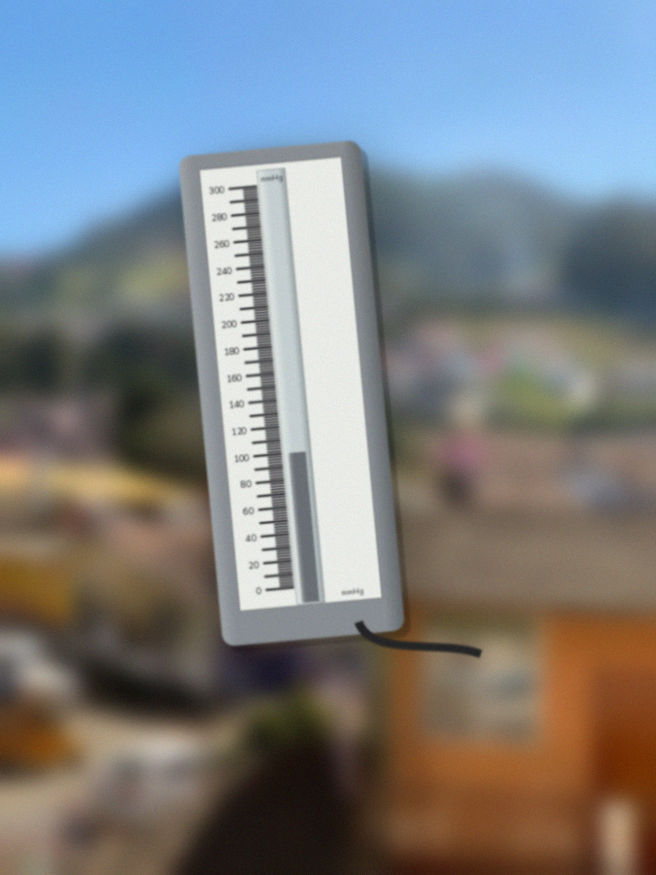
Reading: 100 mmHg
